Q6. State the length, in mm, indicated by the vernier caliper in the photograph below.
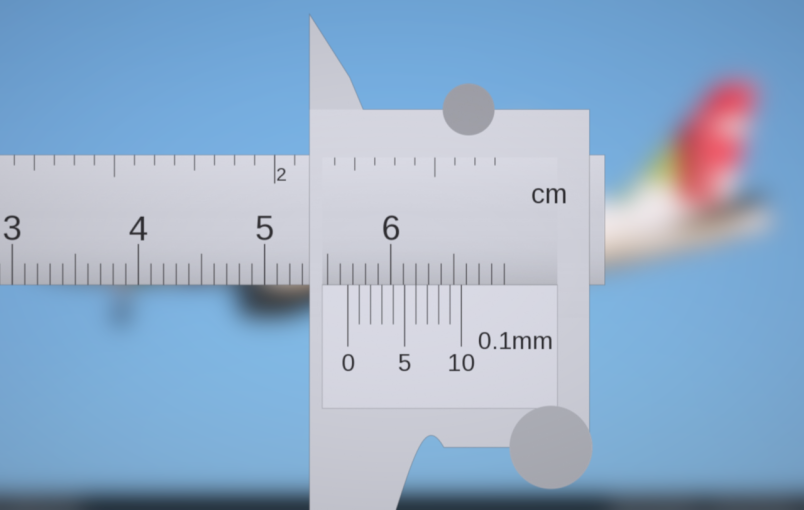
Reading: 56.6 mm
